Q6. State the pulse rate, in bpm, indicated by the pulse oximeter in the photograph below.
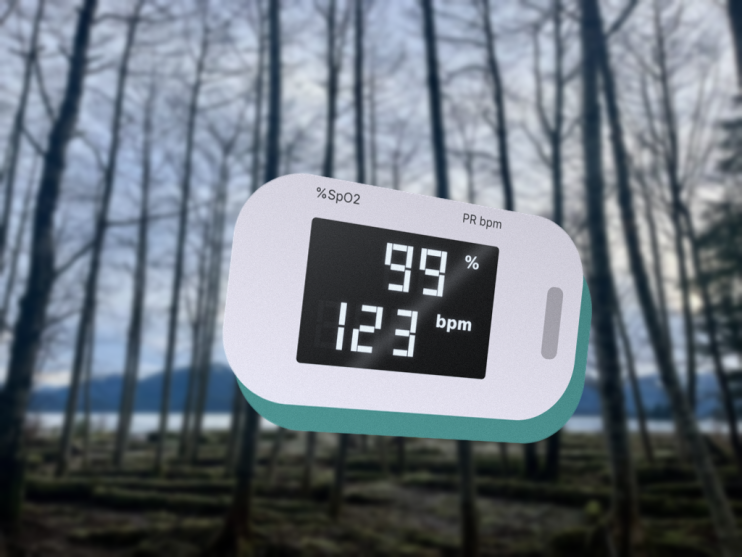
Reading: 123 bpm
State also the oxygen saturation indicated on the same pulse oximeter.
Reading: 99 %
